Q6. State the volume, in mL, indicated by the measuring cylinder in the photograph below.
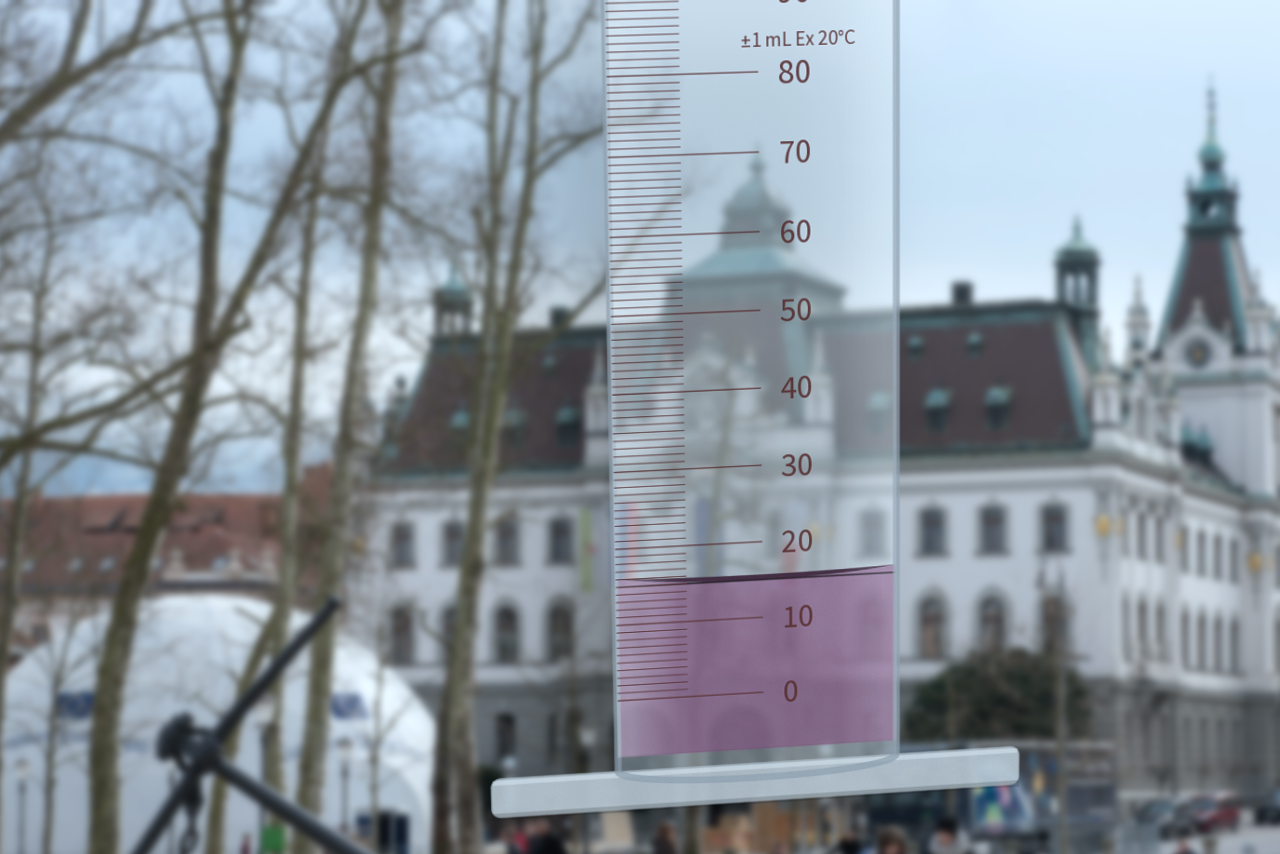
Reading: 15 mL
